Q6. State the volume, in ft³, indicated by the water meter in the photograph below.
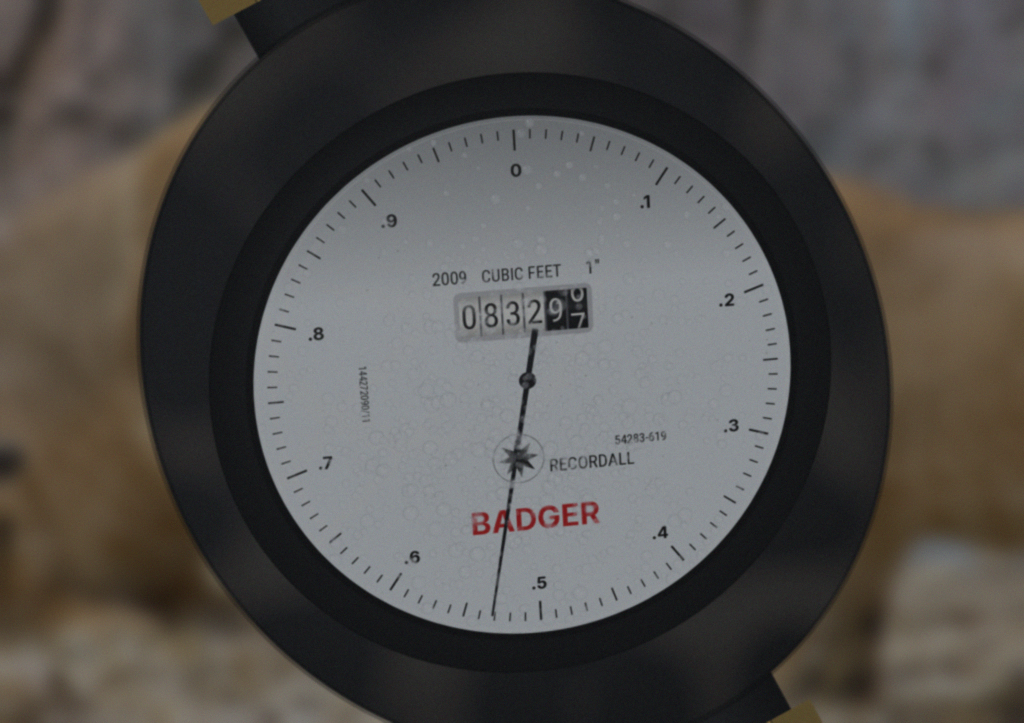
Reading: 83296.53 ft³
